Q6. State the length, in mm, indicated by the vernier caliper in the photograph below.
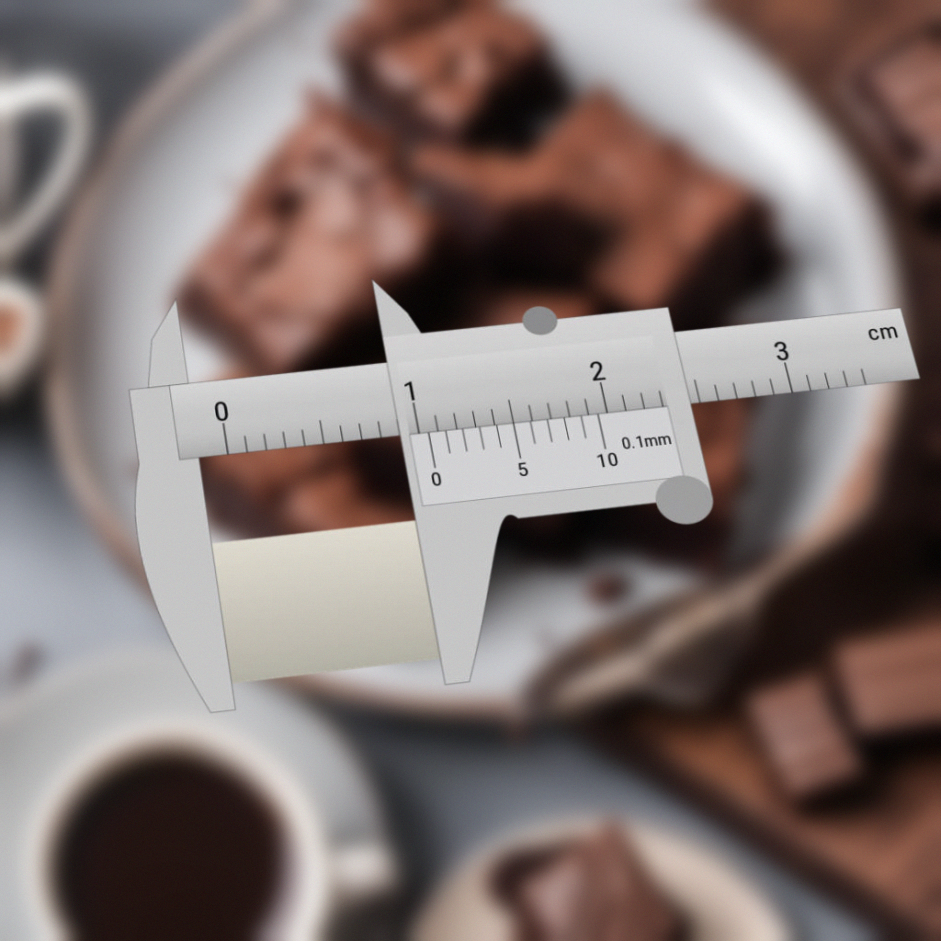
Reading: 10.5 mm
